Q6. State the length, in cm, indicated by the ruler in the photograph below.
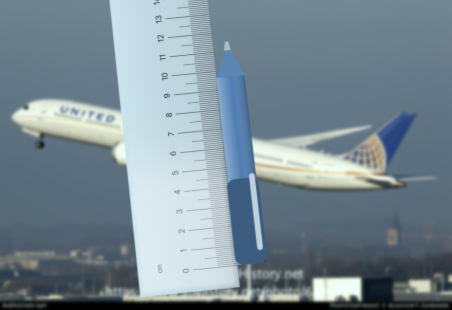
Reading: 11.5 cm
